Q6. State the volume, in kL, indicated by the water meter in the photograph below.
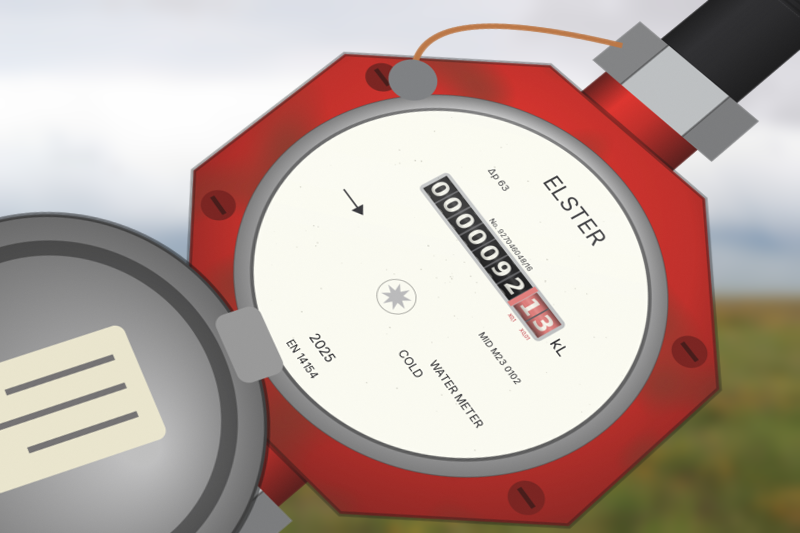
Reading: 92.13 kL
